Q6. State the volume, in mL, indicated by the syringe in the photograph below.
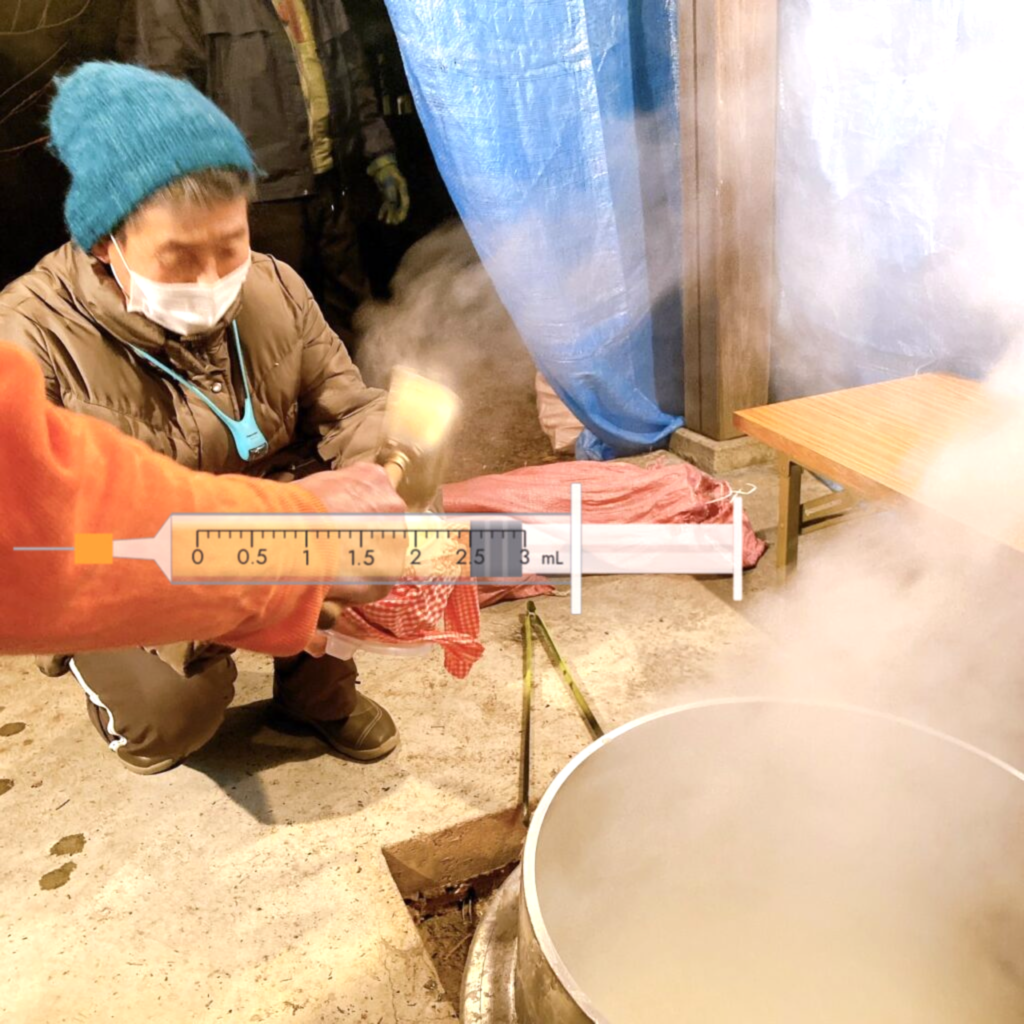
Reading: 2.5 mL
